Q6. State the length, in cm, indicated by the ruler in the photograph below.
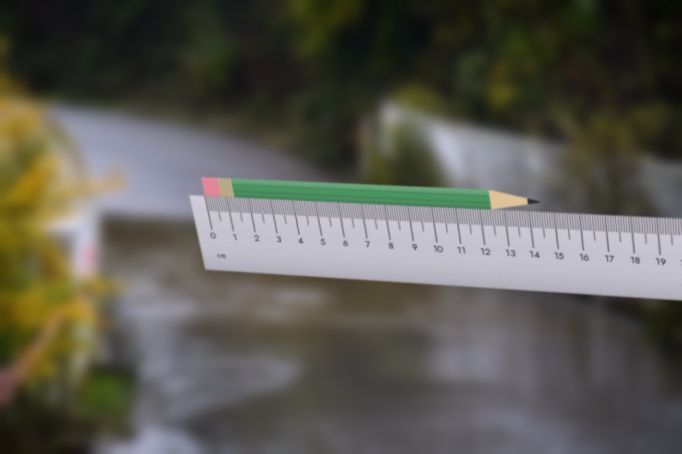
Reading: 14.5 cm
